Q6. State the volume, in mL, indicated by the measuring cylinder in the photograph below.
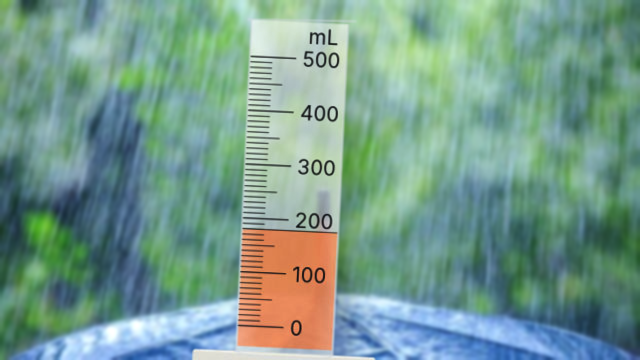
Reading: 180 mL
